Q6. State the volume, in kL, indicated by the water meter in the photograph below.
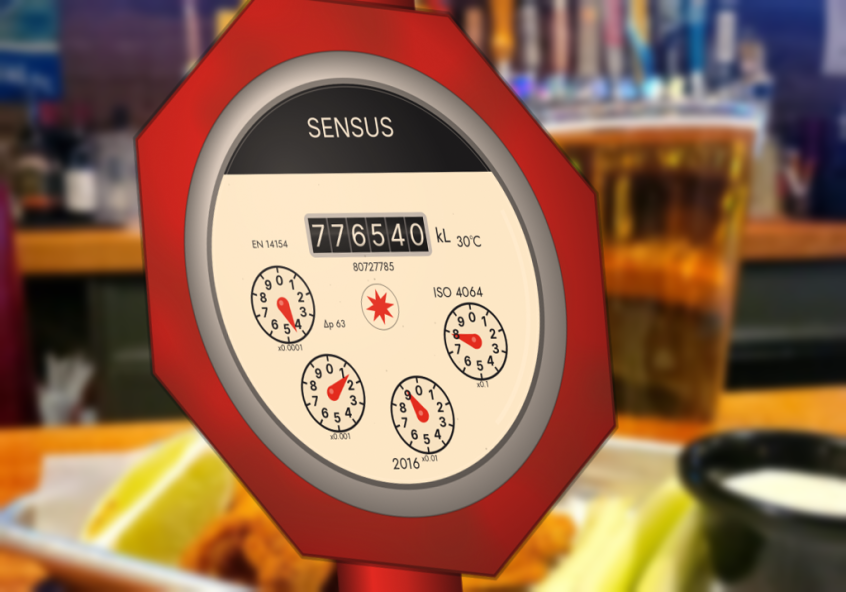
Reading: 776540.7914 kL
